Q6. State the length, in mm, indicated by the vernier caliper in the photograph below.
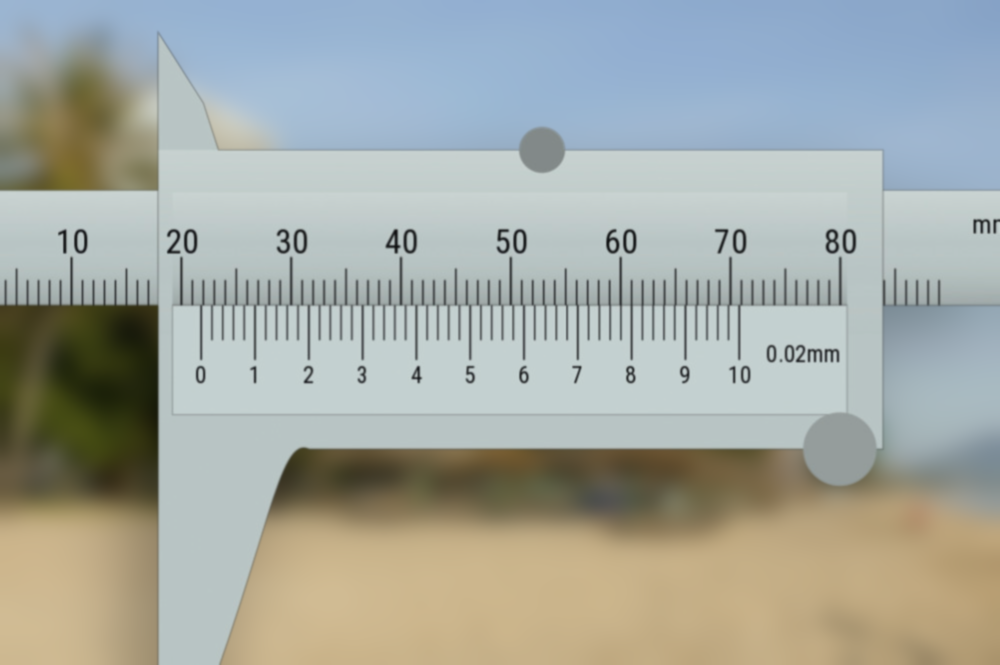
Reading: 21.8 mm
